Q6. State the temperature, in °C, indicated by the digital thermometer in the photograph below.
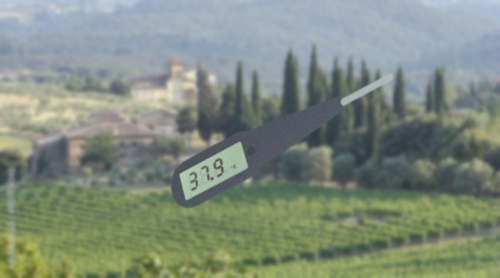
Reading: 37.9 °C
